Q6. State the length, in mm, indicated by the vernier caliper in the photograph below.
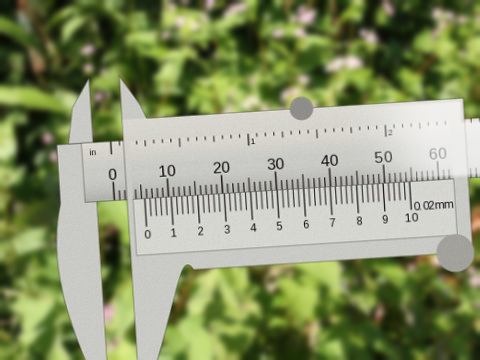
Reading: 5.6 mm
